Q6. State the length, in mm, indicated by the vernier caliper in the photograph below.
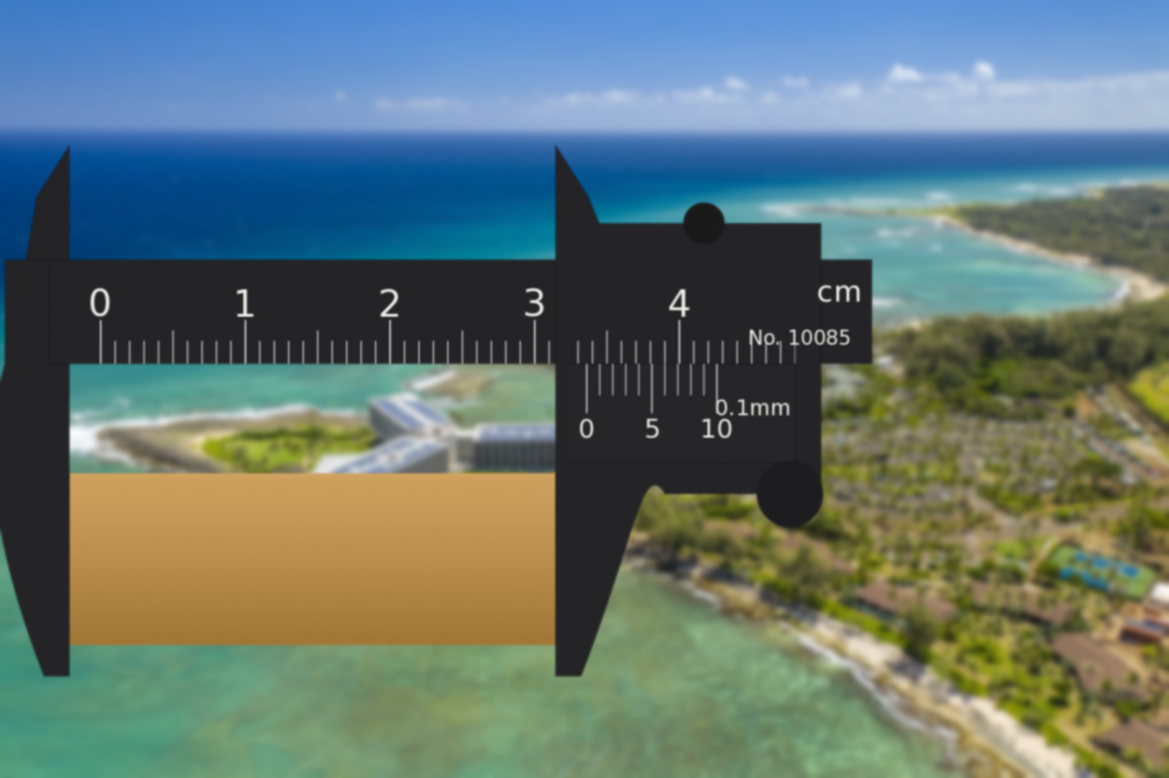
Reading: 33.6 mm
